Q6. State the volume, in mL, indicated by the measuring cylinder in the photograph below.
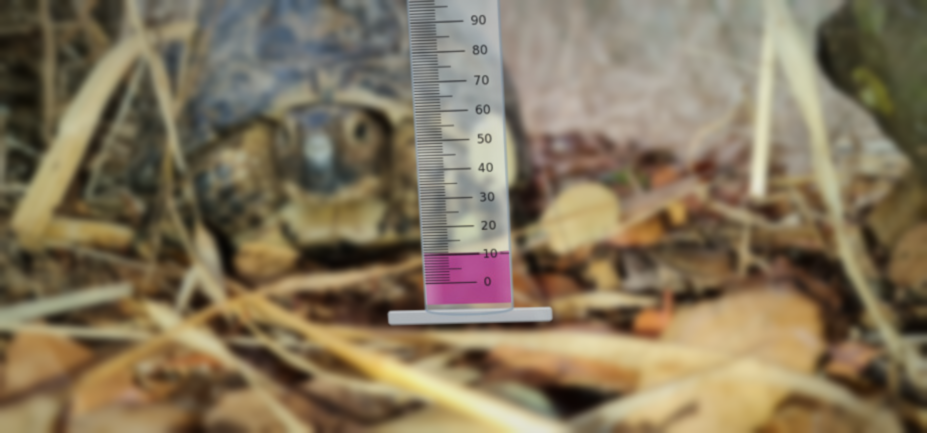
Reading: 10 mL
